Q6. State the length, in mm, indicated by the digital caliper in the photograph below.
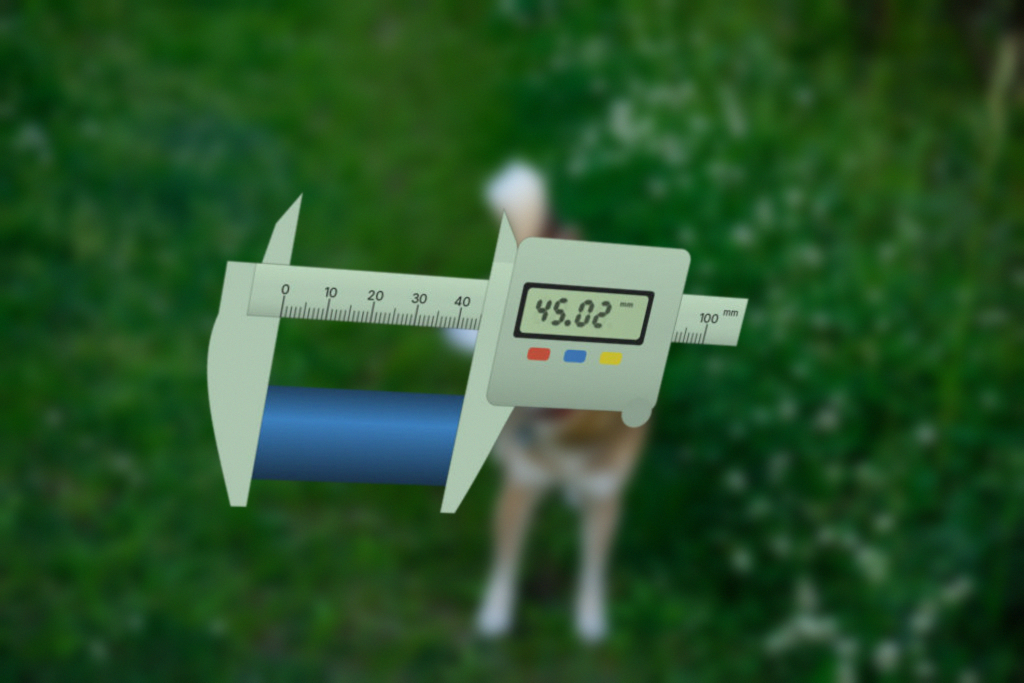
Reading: 45.02 mm
